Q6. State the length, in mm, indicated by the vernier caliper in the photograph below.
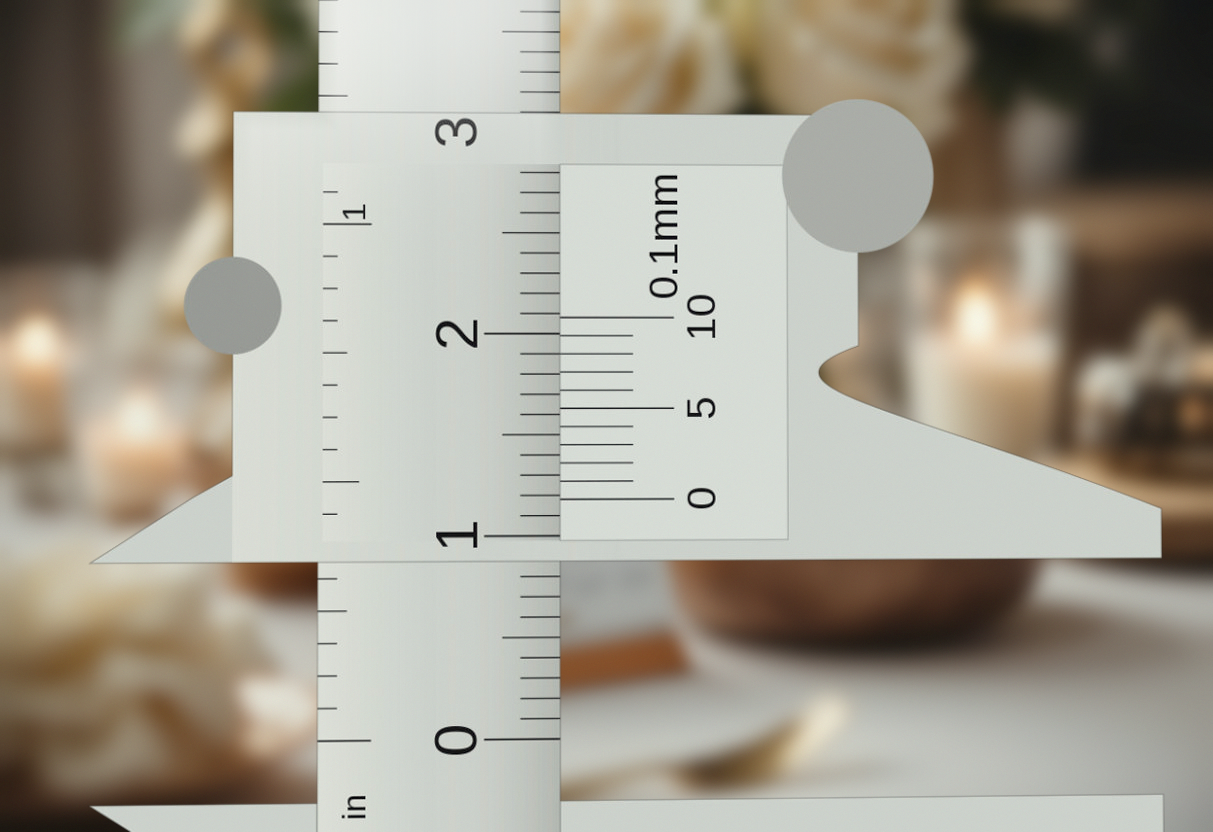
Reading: 11.8 mm
